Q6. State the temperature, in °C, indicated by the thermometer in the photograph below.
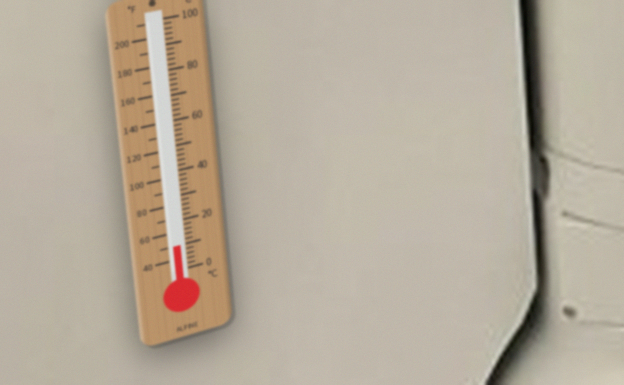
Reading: 10 °C
